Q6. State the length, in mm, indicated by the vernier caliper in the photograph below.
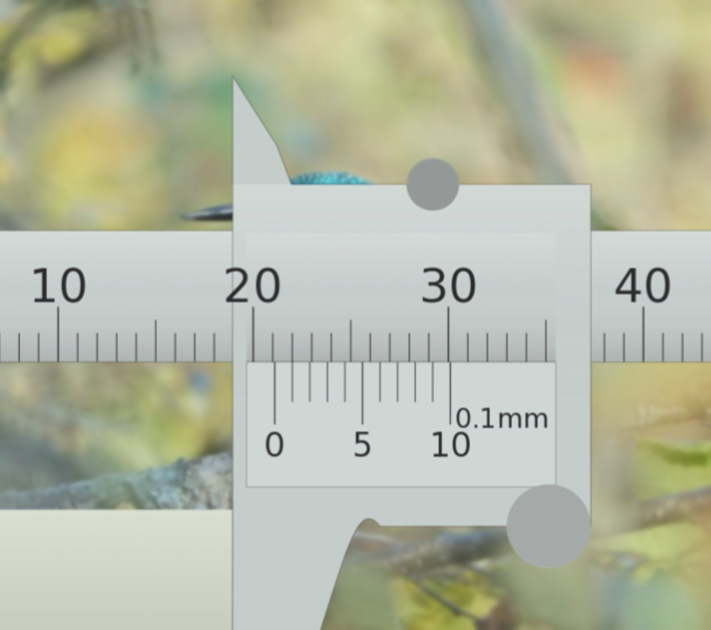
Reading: 21.1 mm
